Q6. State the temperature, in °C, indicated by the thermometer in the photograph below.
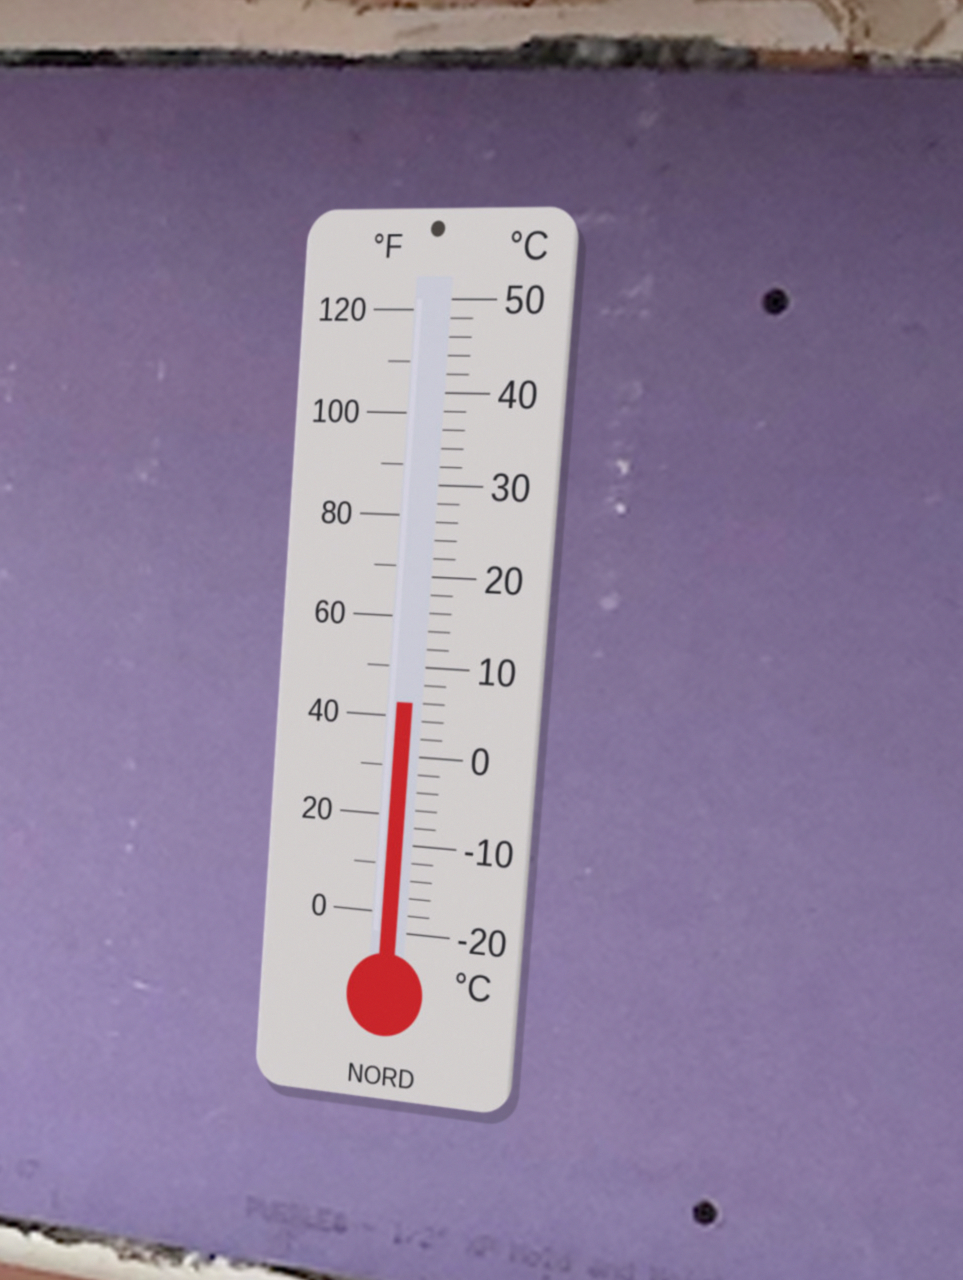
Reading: 6 °C
